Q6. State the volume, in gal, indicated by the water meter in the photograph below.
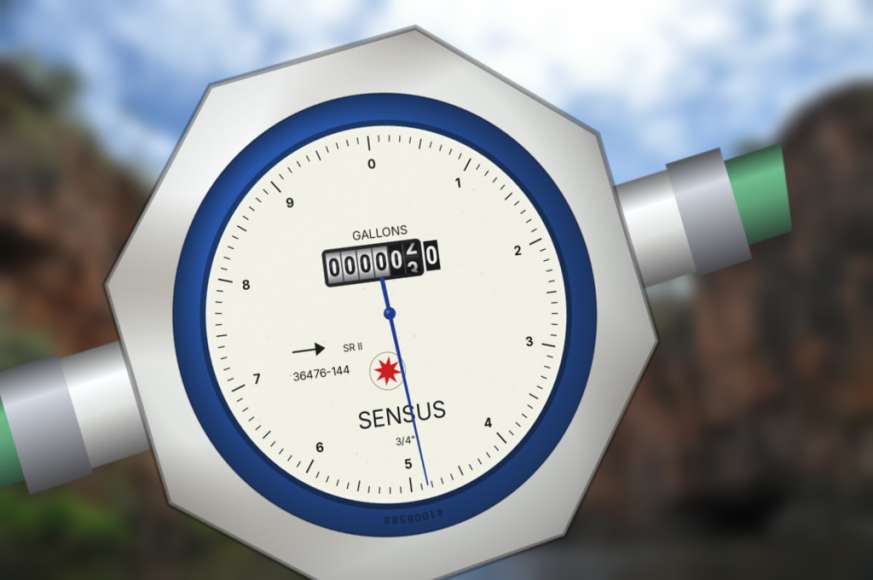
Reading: 24.8 gal
